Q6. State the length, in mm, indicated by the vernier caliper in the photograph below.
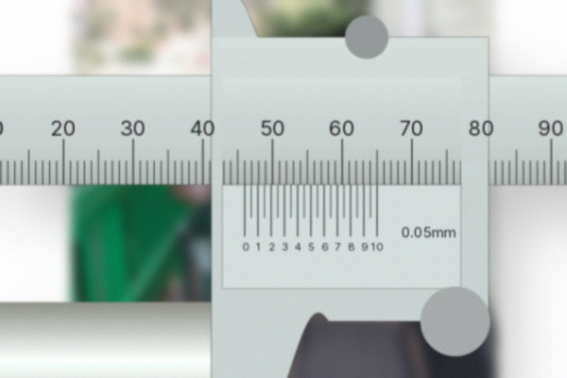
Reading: 46.0 mm
